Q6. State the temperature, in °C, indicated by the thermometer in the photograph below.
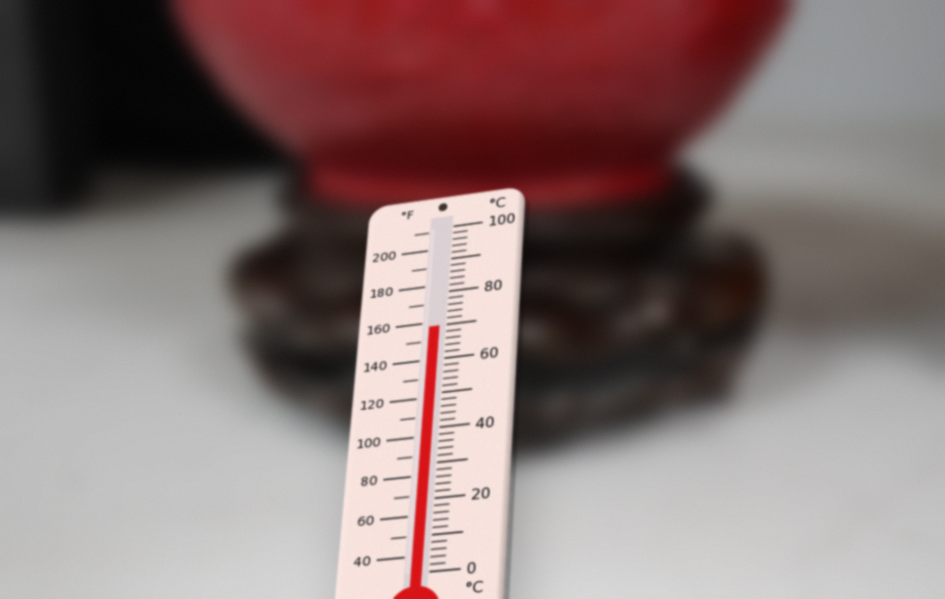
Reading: 70 °C
